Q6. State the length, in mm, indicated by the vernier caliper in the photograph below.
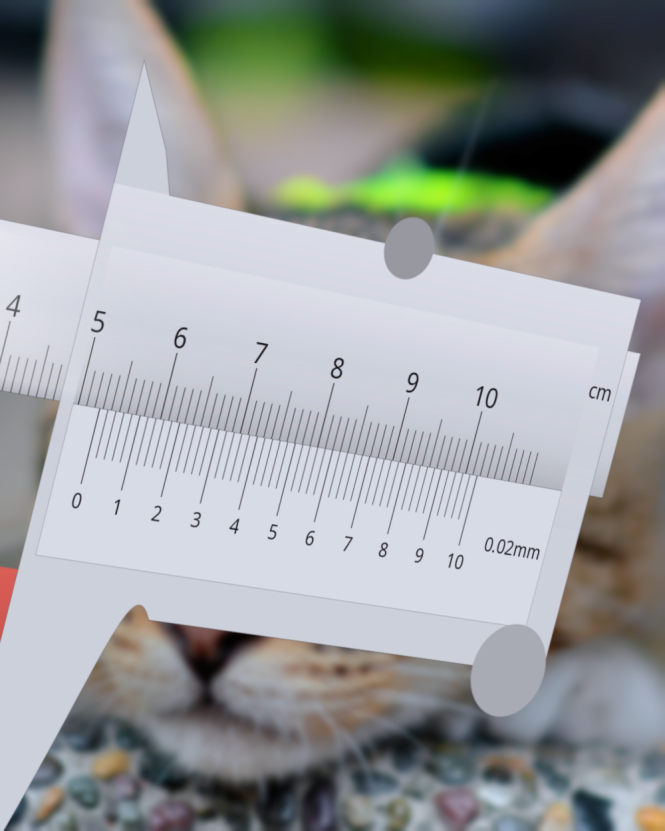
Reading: 52.6 mm
